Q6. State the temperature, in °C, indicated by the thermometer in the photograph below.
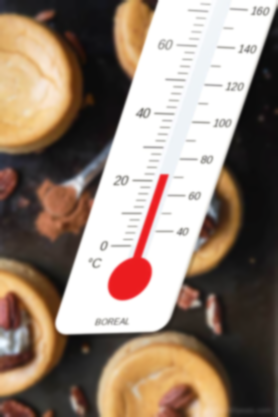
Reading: 22 °C
